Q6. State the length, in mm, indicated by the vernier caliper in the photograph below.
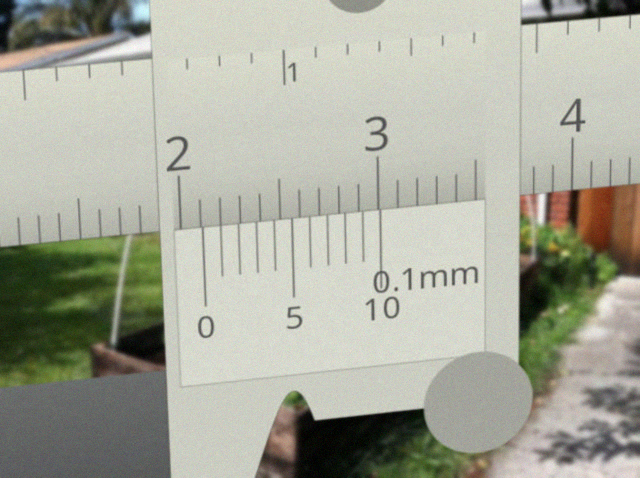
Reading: 21.1 mm
